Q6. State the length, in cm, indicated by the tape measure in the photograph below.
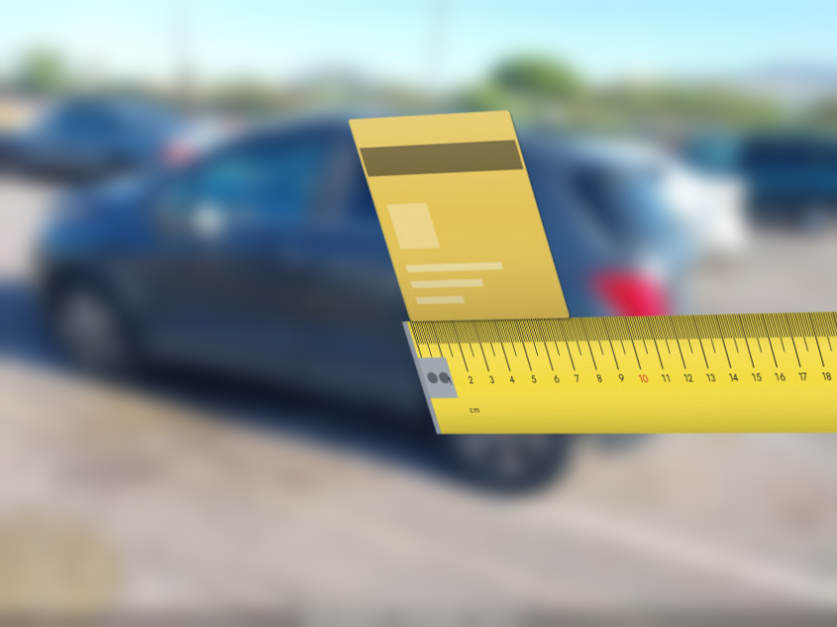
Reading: 7.5 cm
